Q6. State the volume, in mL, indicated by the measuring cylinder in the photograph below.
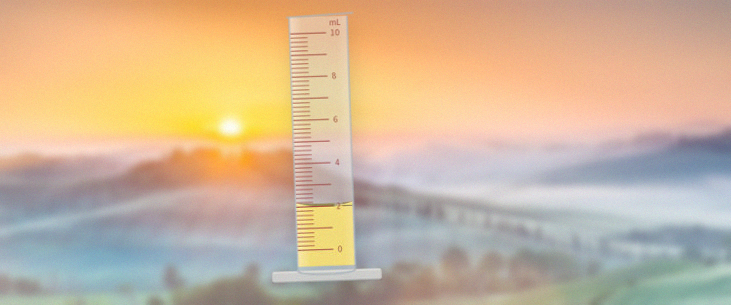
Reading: 2 mL
